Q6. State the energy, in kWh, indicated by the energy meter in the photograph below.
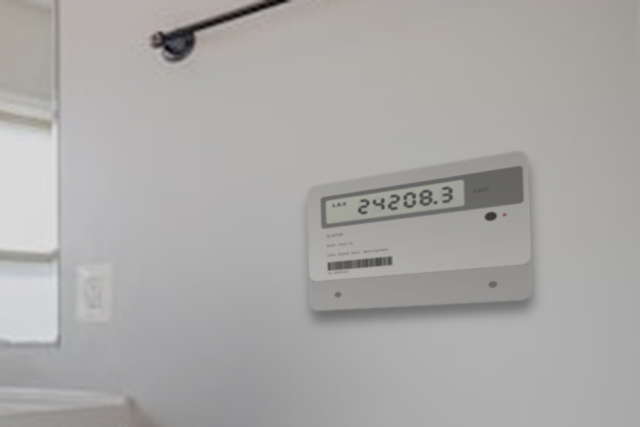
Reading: 24208.3 kWh
